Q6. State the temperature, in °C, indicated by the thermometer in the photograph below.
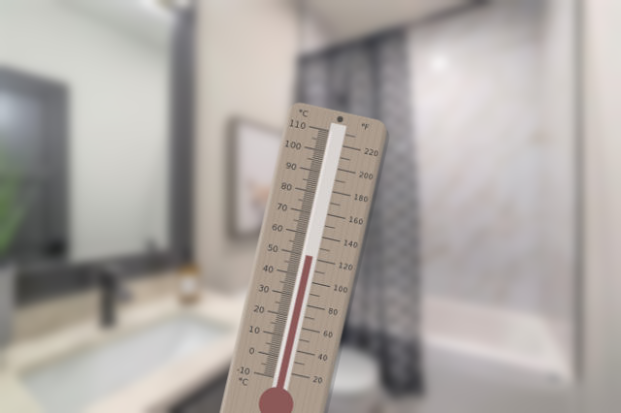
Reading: 50 °C
